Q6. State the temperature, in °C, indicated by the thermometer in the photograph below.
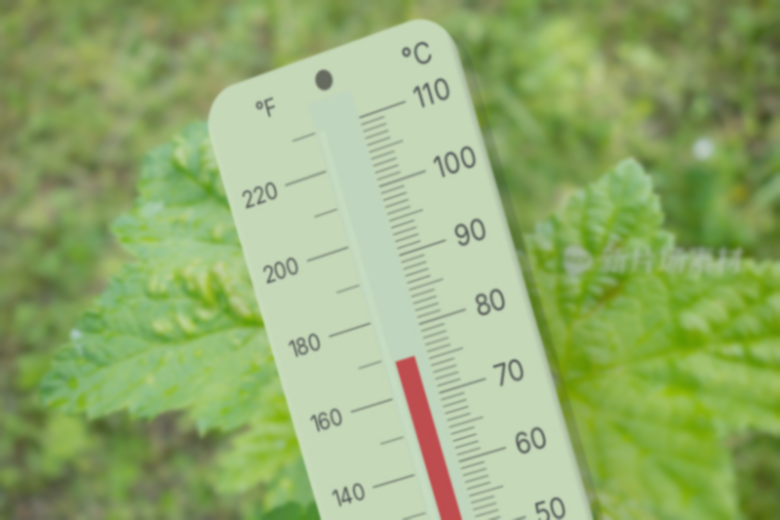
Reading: 76 °C
